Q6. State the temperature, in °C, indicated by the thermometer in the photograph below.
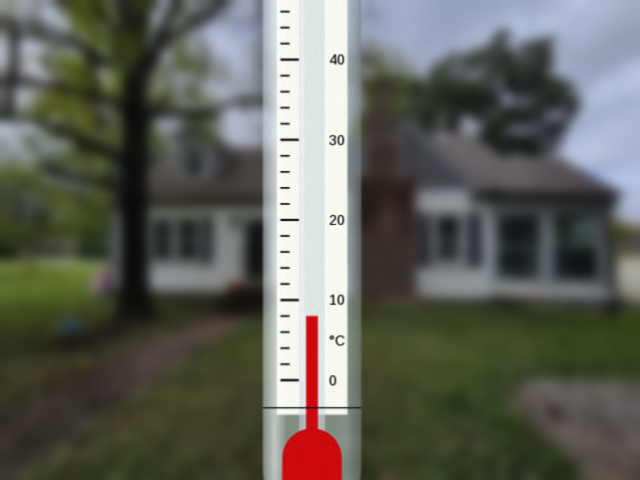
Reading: 8 °C
